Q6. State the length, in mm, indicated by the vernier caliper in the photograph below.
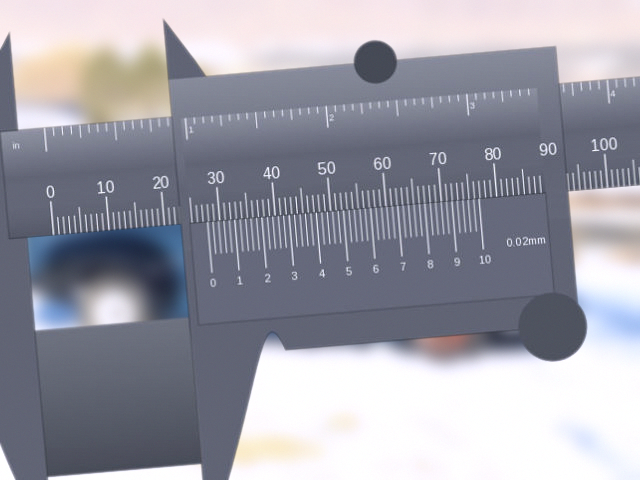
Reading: 27.8 mm
